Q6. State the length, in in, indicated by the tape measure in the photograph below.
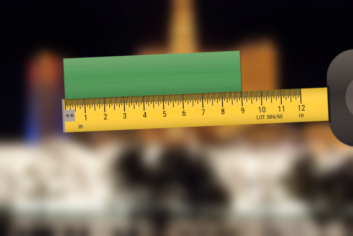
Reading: 9 in
